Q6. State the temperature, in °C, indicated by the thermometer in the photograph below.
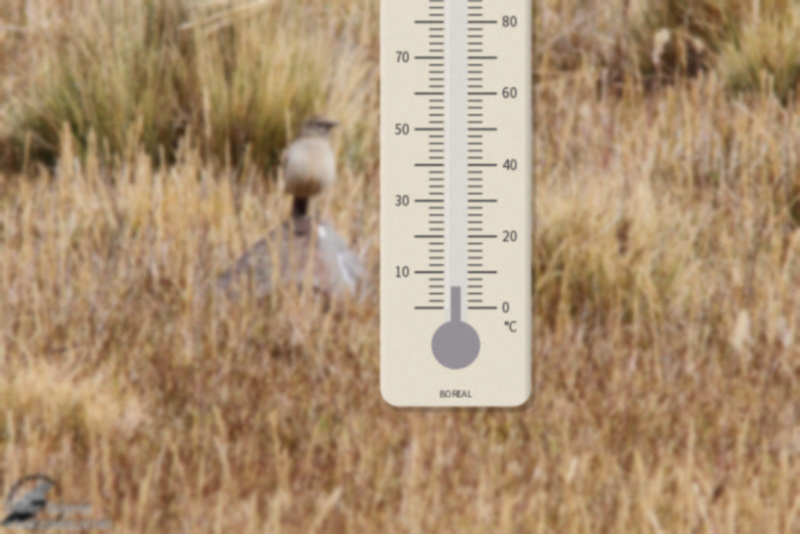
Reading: 6 °C
